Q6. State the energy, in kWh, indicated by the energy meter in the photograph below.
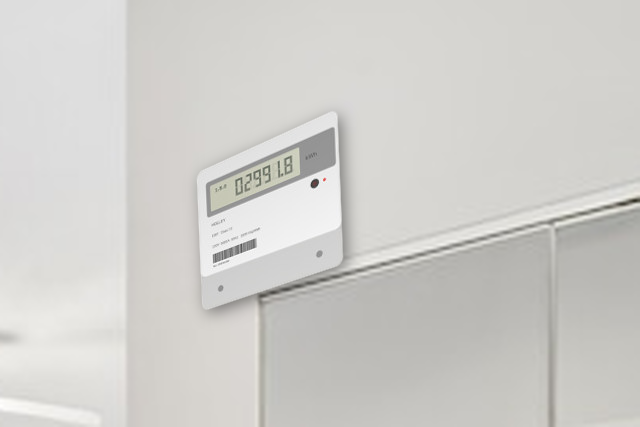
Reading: 2991.8 kWh
